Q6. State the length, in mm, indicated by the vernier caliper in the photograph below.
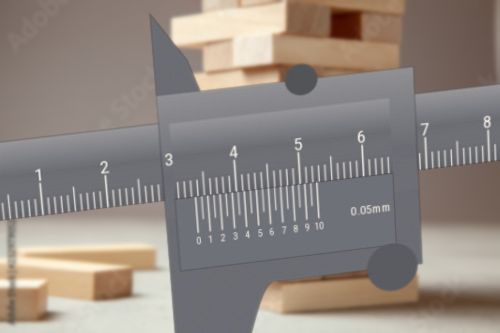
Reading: 33.6 mm
